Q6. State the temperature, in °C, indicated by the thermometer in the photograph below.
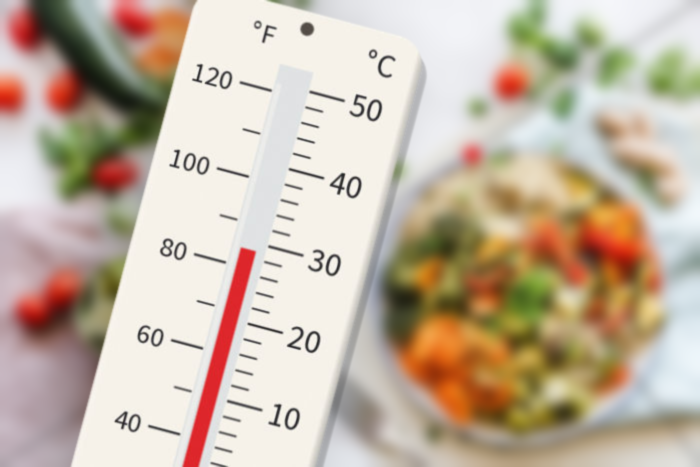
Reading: 29 °C
